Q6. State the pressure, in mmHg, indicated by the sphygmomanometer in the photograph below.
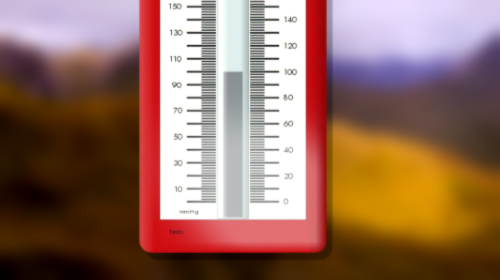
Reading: 100 mmHg
